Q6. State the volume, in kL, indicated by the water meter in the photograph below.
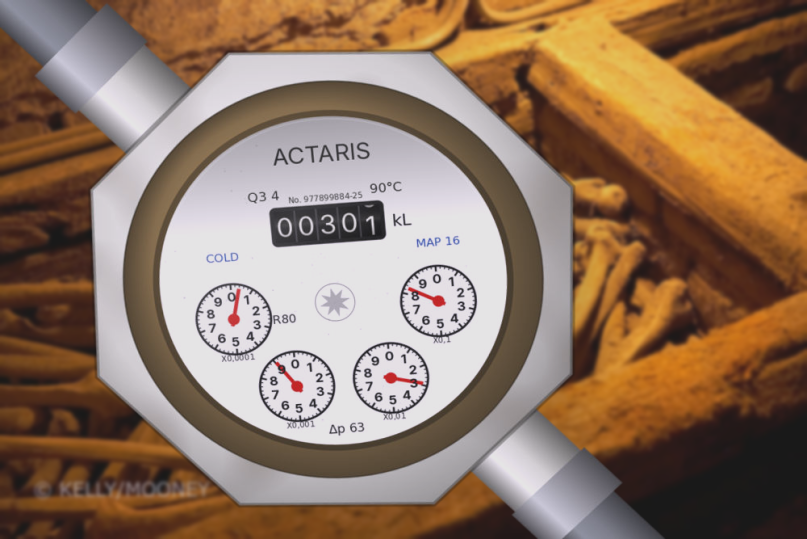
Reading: 300.8290 kL
